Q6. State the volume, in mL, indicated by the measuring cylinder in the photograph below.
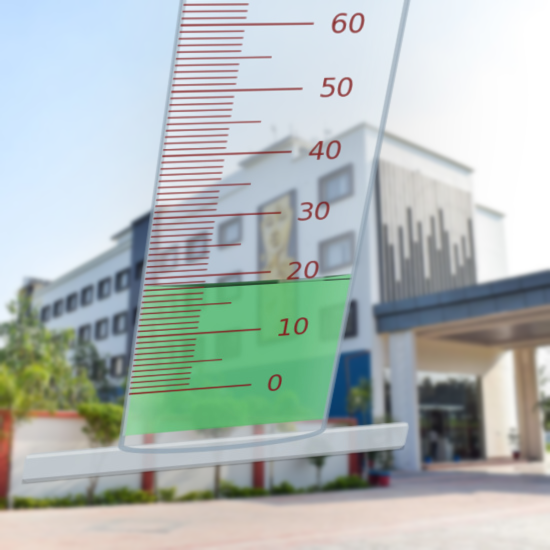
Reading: 18 mL
